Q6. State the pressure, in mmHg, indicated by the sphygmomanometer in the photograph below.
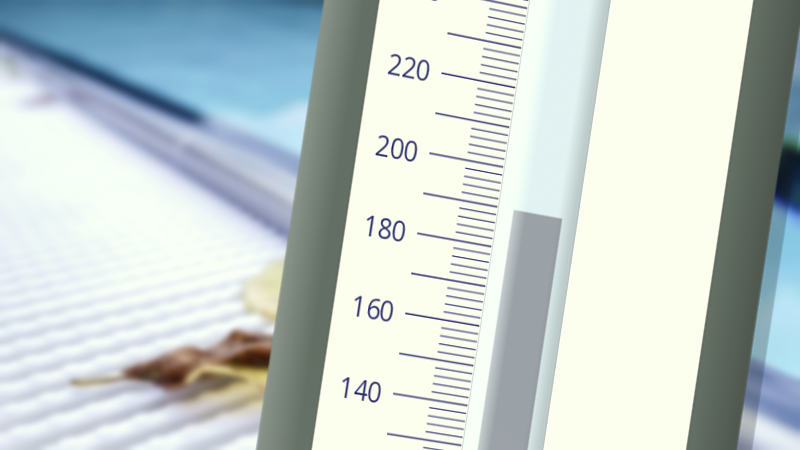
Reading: 190 mmHg
